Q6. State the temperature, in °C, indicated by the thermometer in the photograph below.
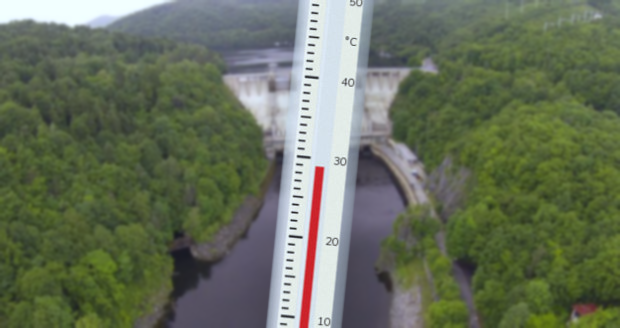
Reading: 29 °C
